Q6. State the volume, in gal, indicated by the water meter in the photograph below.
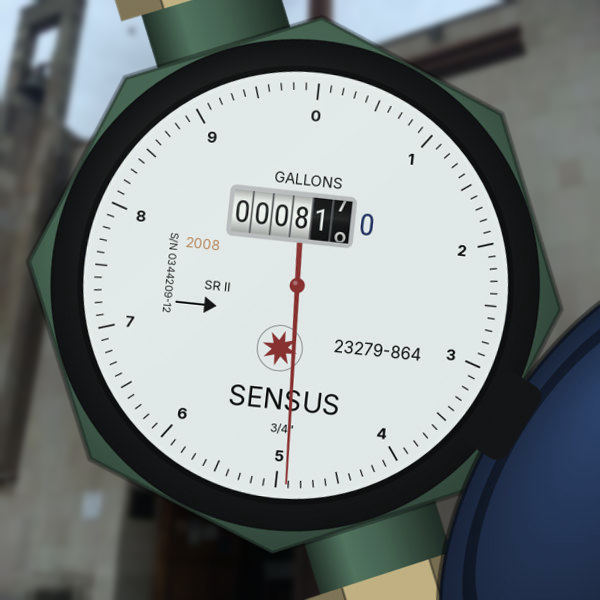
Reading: 8174.9 gal
